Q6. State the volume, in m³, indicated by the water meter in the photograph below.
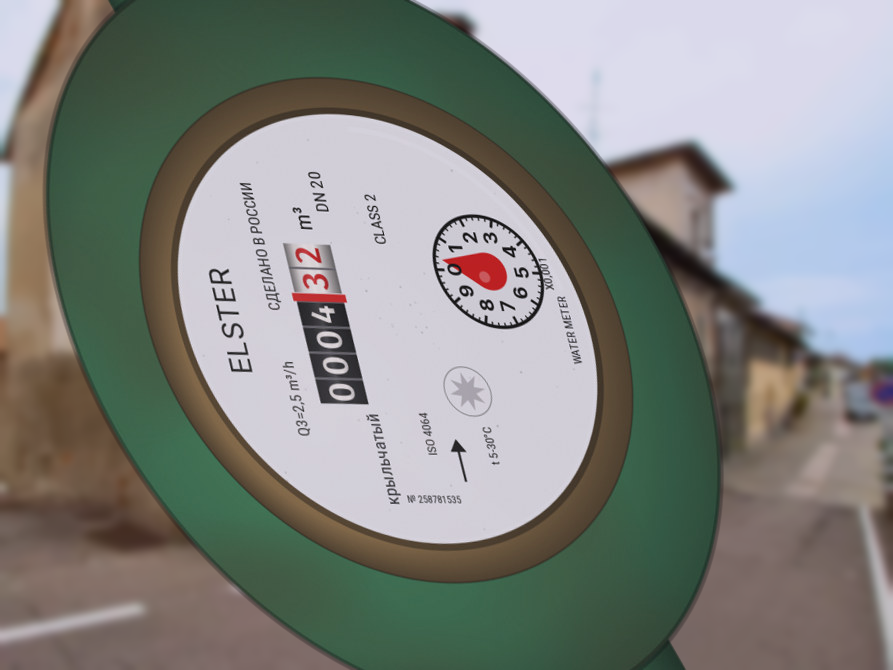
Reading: 4.320 m³
